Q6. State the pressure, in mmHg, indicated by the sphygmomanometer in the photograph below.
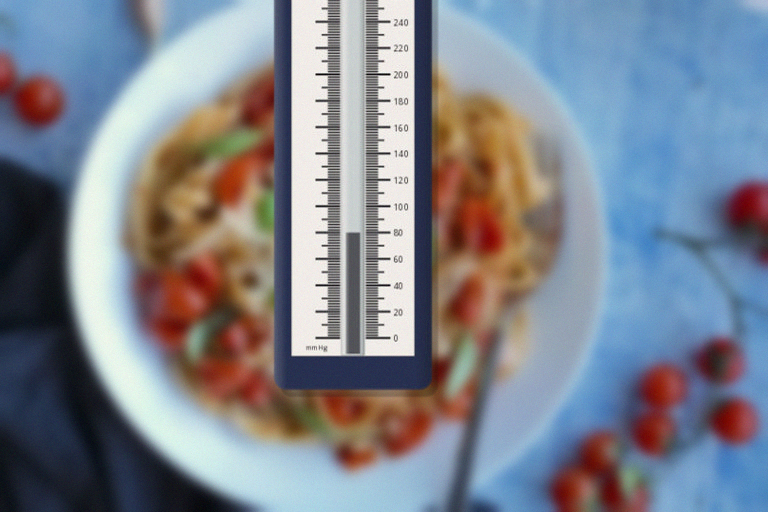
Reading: 80 mmHg
